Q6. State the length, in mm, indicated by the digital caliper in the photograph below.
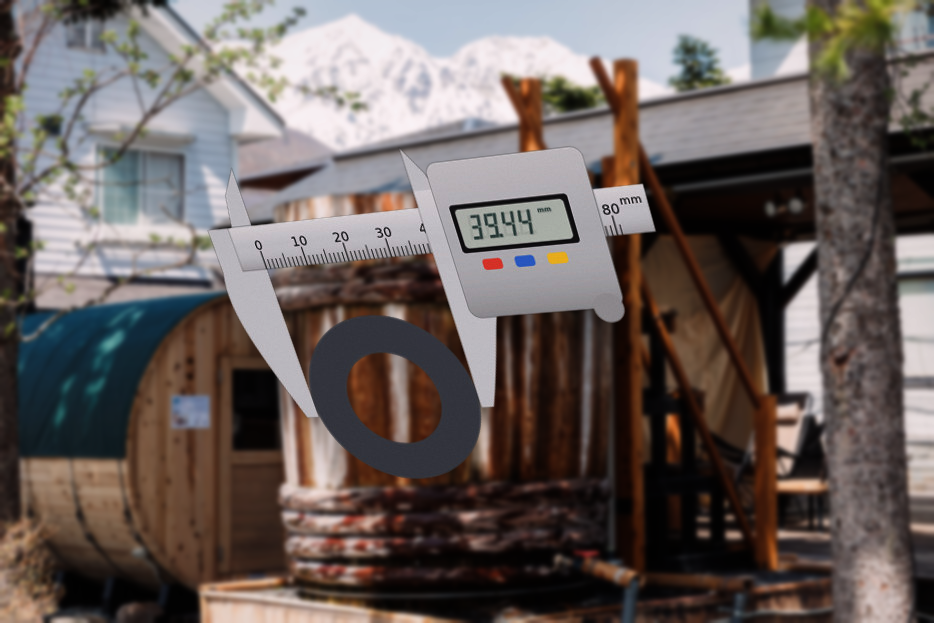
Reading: 39.44 mm
